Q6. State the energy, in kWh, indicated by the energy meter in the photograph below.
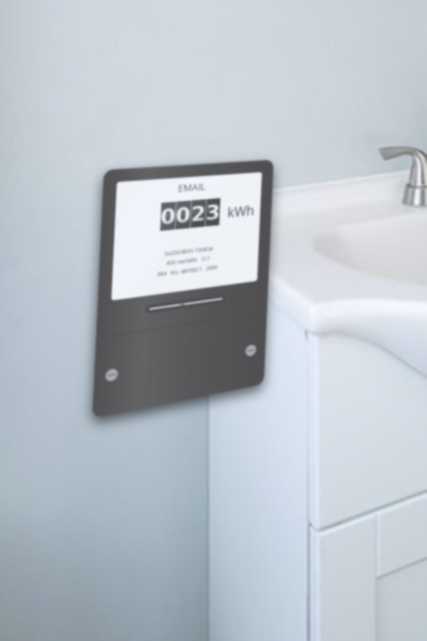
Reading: 23 kWh
